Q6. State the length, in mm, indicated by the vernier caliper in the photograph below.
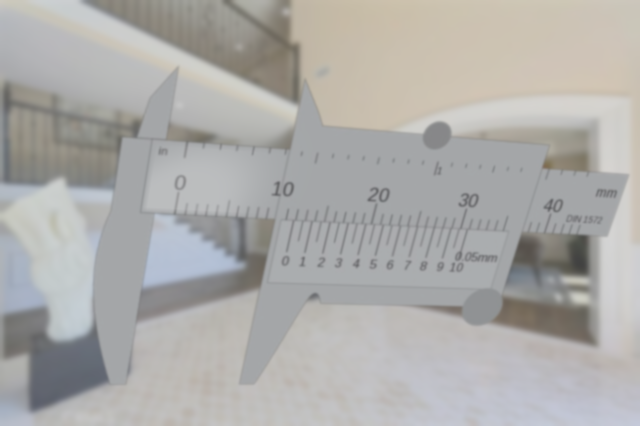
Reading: 11.8 mm
